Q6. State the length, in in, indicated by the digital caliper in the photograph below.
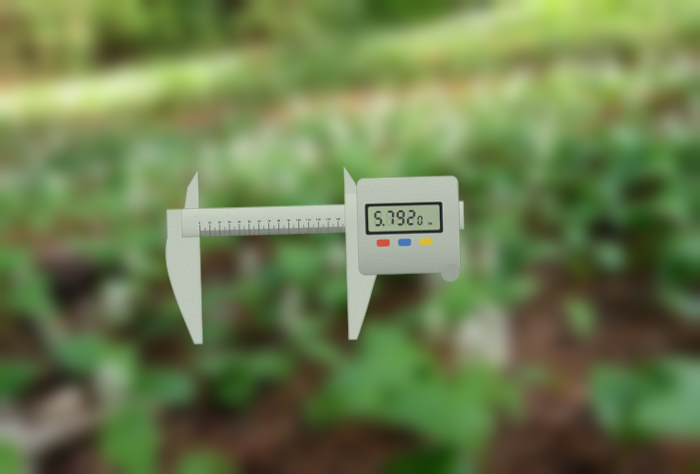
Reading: 5.7920 in
